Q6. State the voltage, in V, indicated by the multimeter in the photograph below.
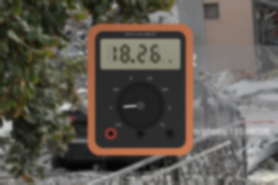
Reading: 18.26 V
